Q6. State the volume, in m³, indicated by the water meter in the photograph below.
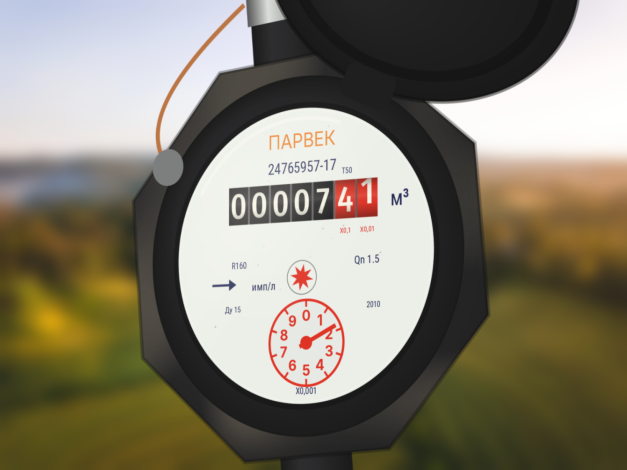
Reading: 7.411 m³
